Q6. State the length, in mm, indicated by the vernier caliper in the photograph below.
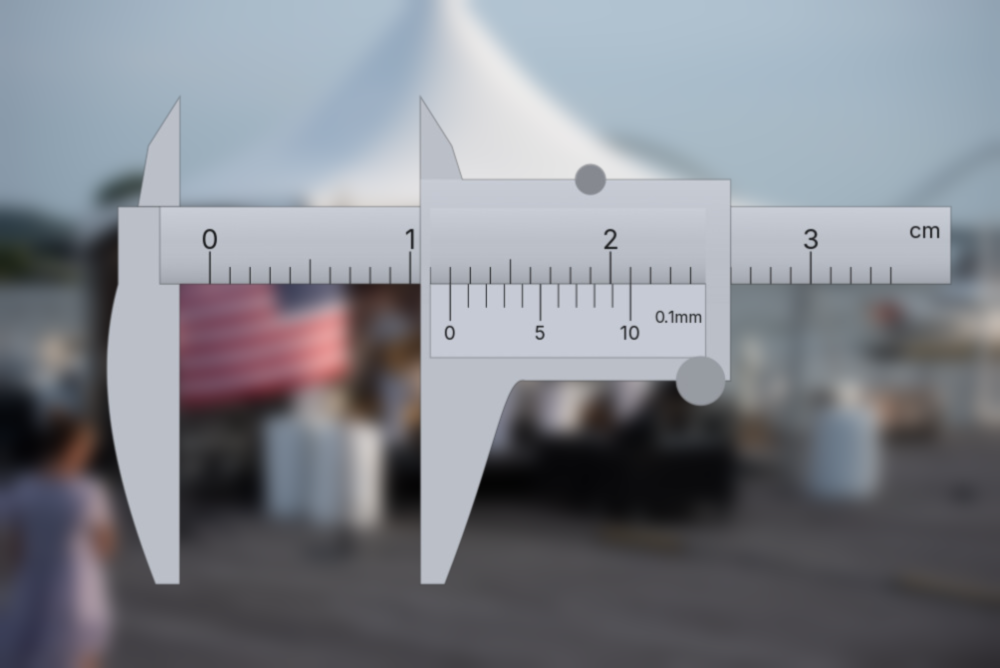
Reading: 12.0 mm
